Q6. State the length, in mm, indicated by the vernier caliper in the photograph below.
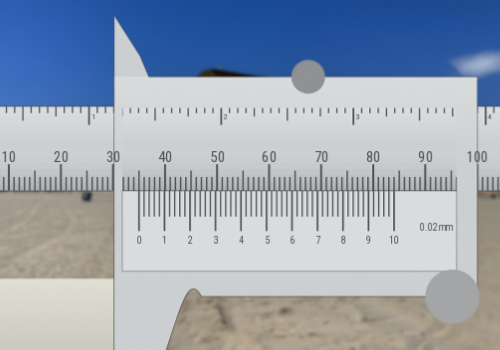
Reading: 35.0 mm
